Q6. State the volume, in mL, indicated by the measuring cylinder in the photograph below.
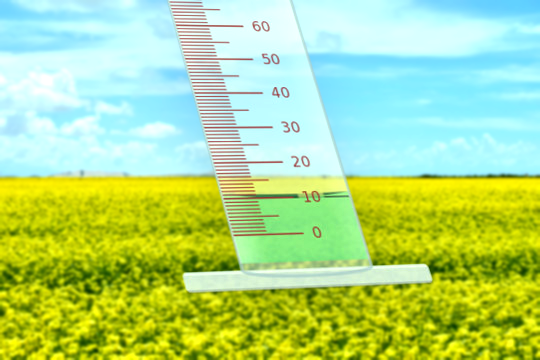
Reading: 10 mL
